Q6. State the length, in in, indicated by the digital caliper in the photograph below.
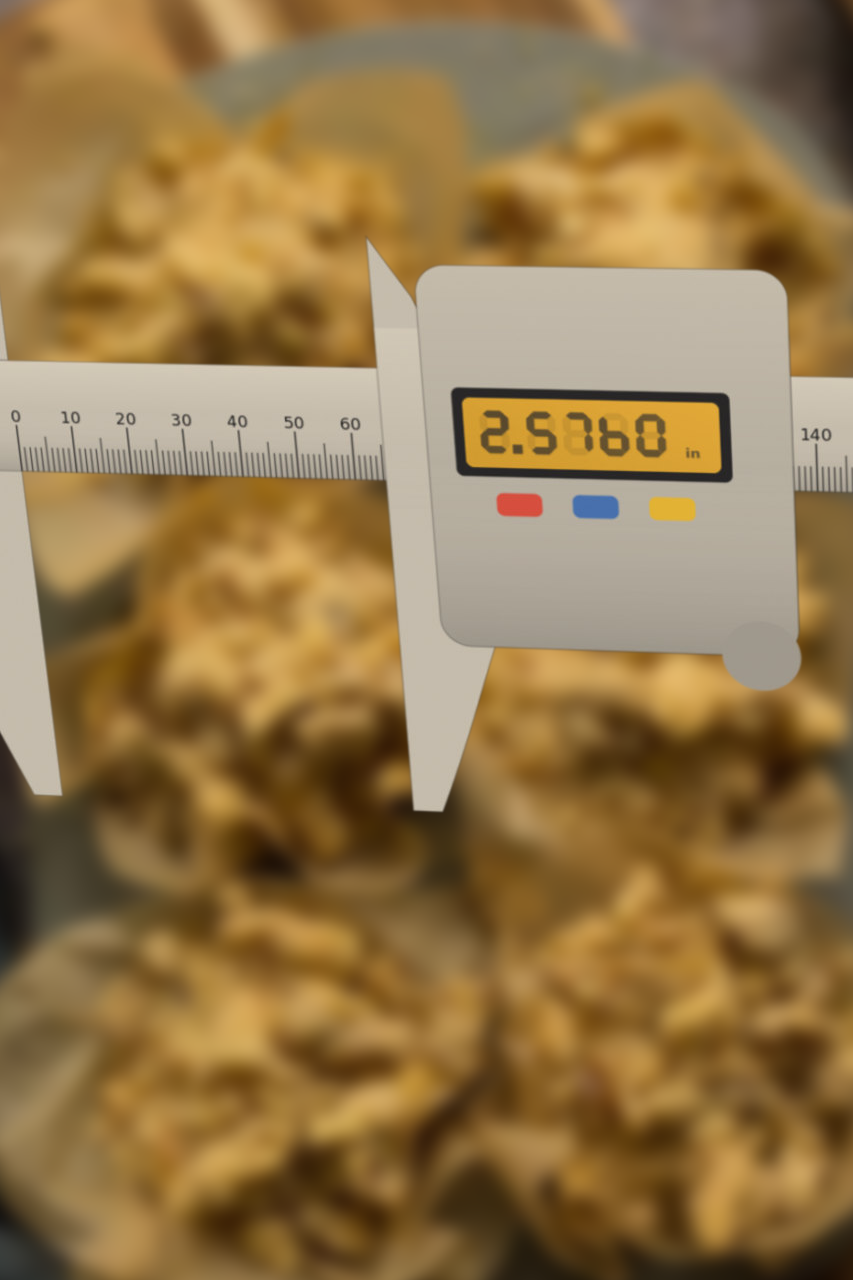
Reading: 2.5760 in
